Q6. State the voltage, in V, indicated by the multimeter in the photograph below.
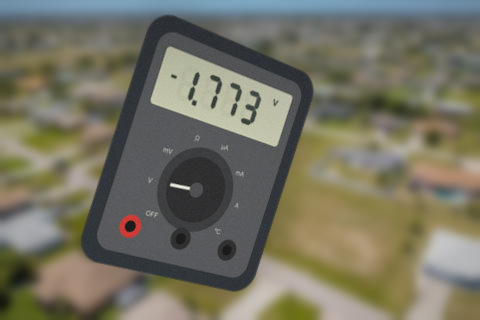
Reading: -1.773 V
